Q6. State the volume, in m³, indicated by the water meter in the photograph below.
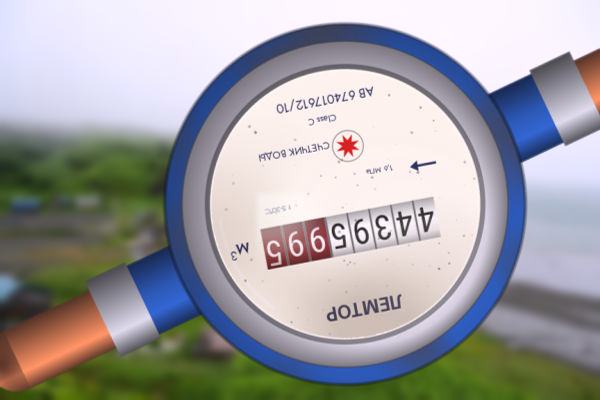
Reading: 44395.995 m³
